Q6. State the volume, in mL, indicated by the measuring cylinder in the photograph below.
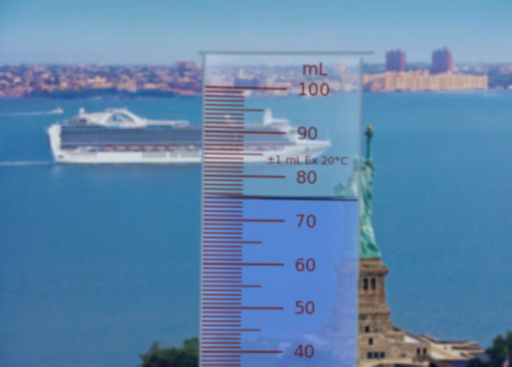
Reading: 75 mL
